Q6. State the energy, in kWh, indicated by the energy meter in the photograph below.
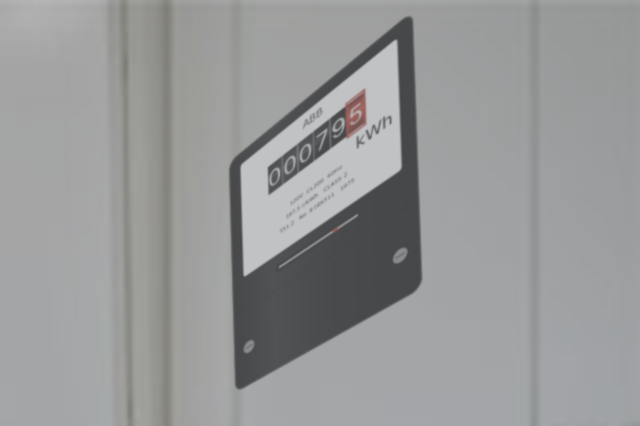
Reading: 79.5 kWh
